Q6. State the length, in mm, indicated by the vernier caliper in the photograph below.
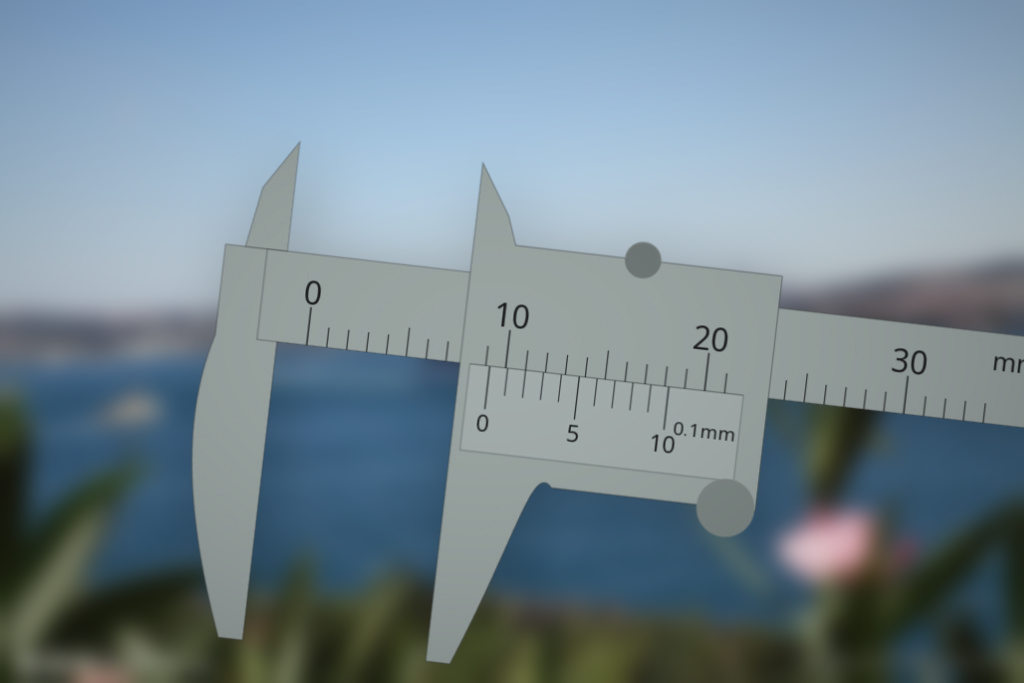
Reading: 9.2 mm
